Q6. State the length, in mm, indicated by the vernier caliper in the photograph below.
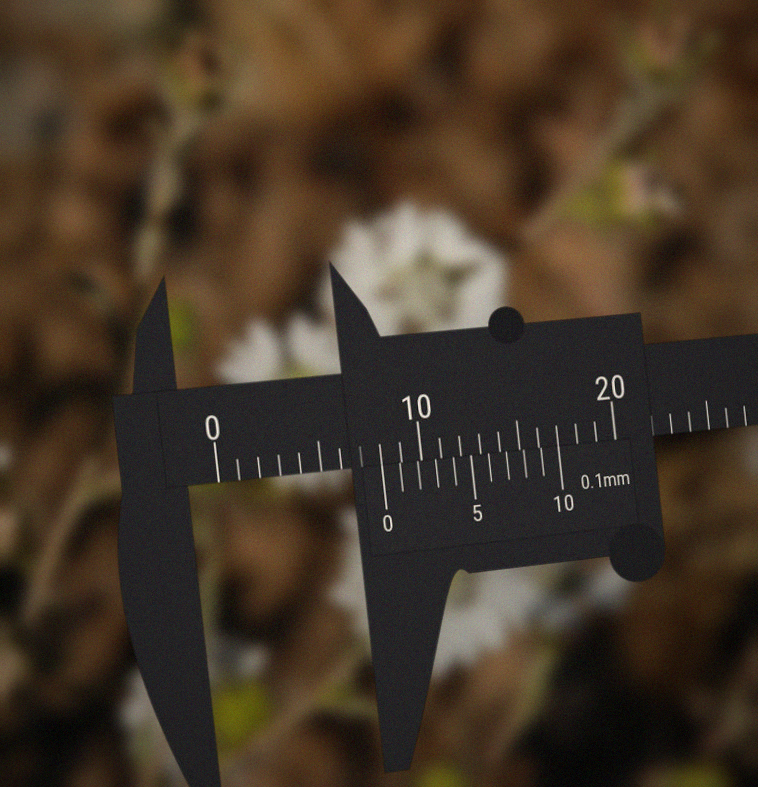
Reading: 8.0 mm
